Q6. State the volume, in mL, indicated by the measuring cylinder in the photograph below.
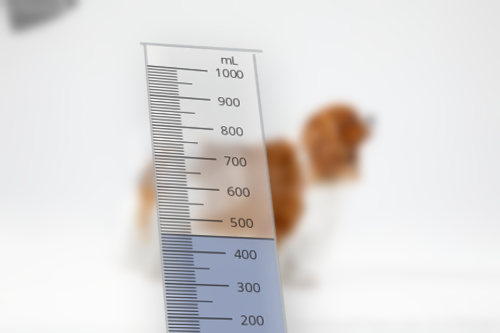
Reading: 450 mL
